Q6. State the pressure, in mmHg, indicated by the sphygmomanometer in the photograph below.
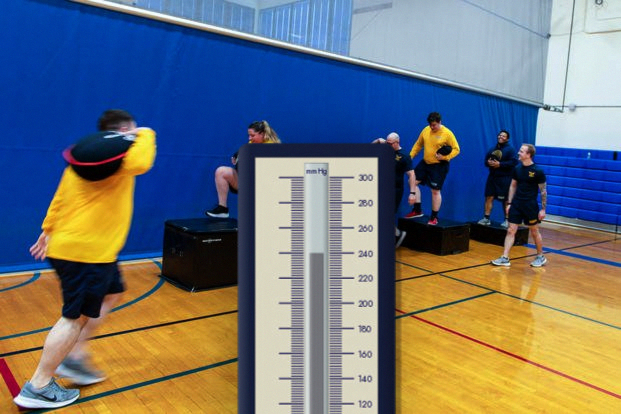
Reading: 240 mmHg
